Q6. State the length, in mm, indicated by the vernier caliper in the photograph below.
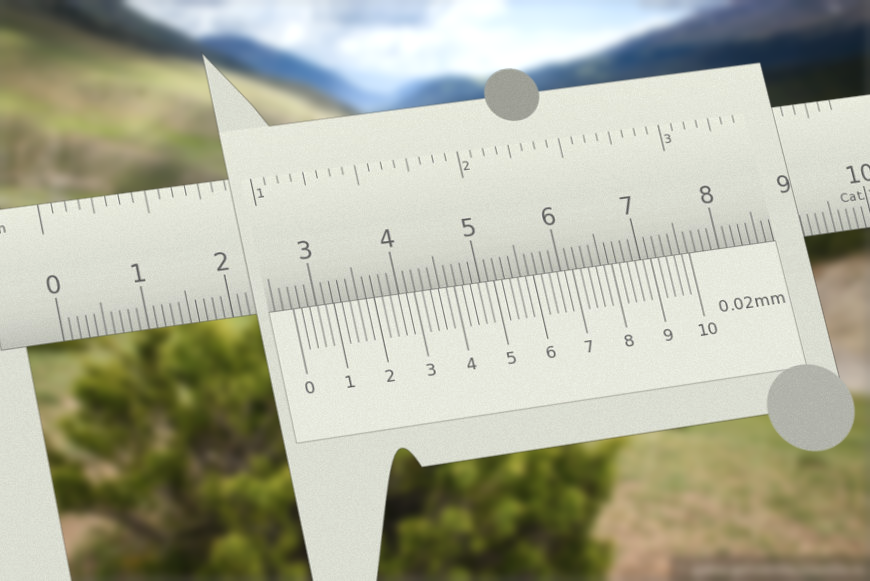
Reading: 27.2 mm
